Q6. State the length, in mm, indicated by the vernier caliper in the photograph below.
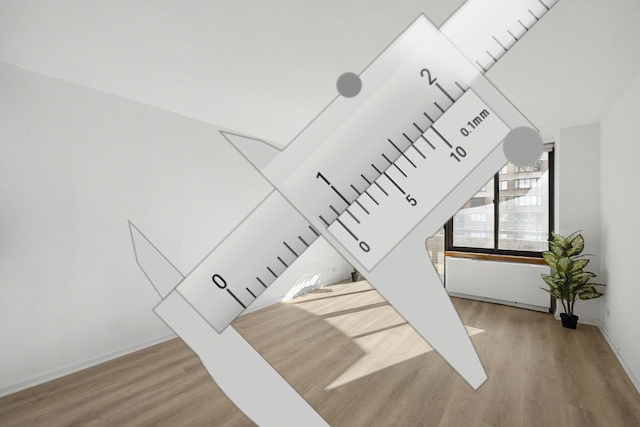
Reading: 8.7 mm
